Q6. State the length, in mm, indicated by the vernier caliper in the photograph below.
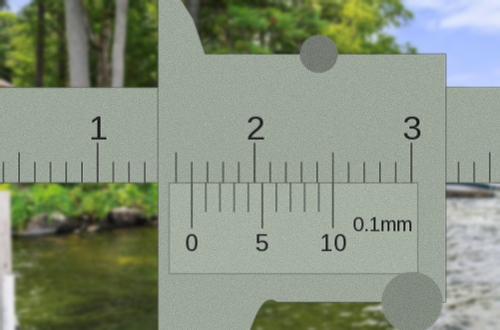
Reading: 16.0 mm
